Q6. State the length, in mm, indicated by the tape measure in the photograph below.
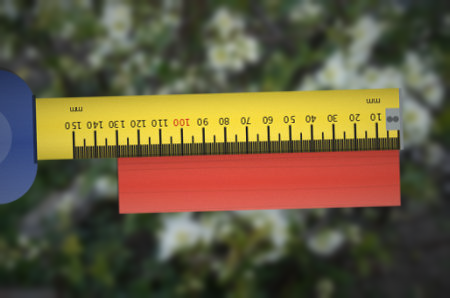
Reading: 130 mm
